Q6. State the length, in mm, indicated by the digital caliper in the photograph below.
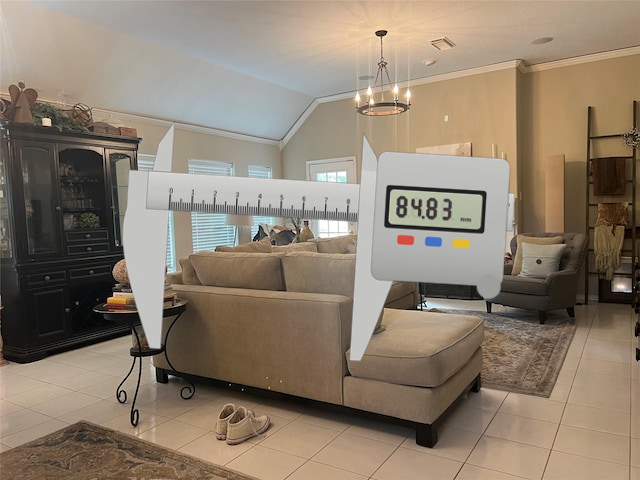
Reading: 84.83 mm
